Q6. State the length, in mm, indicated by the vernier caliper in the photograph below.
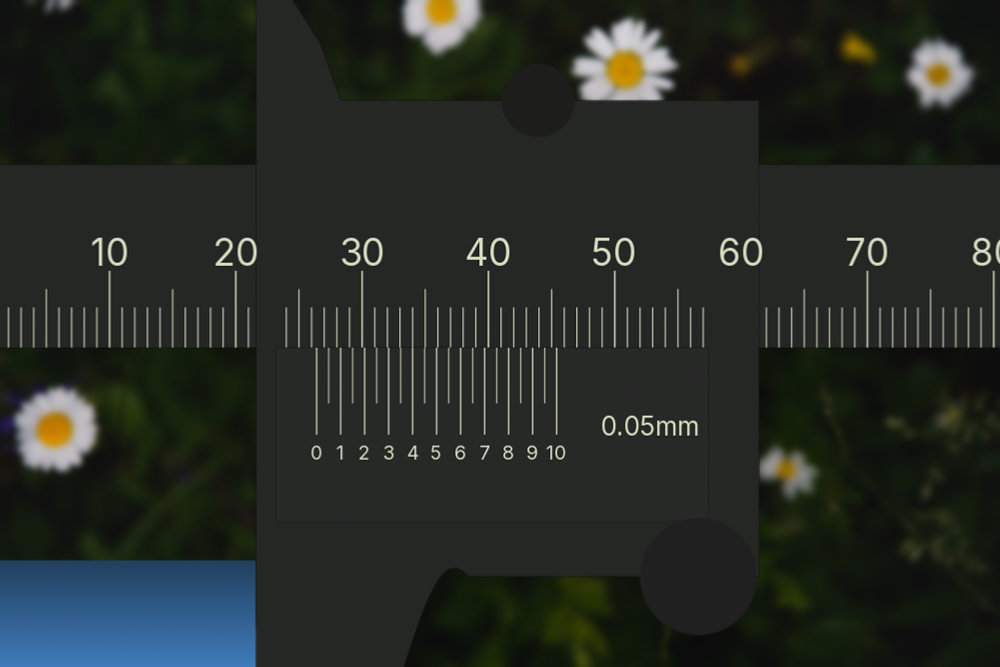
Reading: 26.4 mm
